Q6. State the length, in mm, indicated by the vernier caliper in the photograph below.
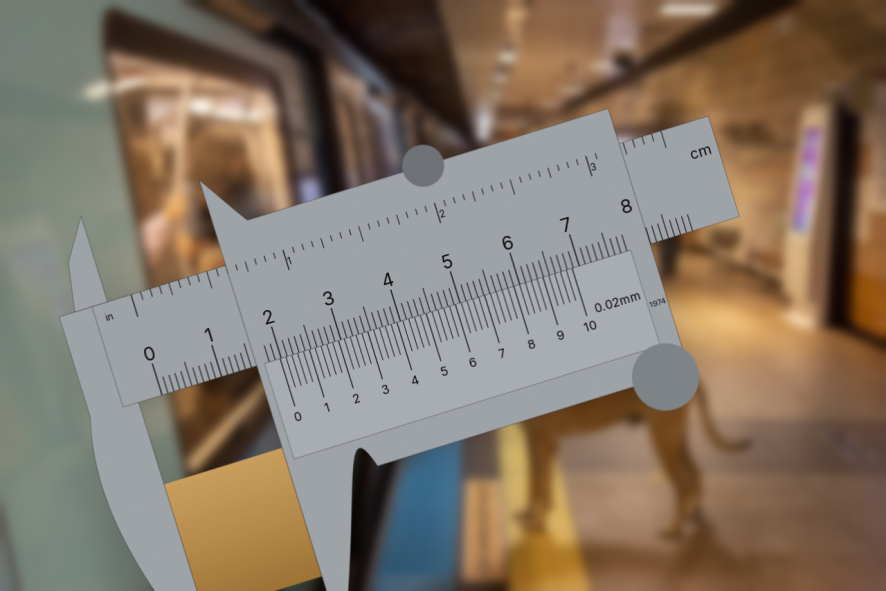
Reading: 19.8 mm
